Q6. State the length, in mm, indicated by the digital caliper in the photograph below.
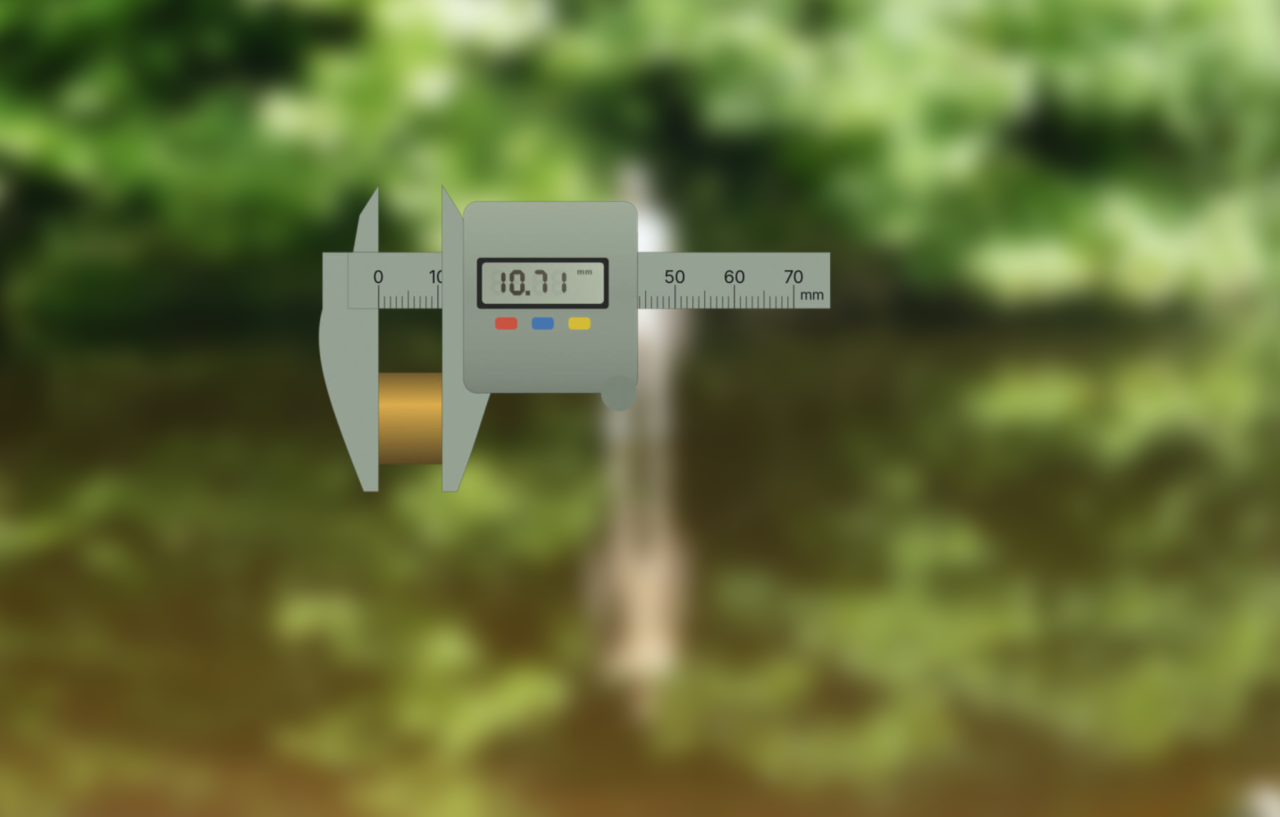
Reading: 10.71 mm
